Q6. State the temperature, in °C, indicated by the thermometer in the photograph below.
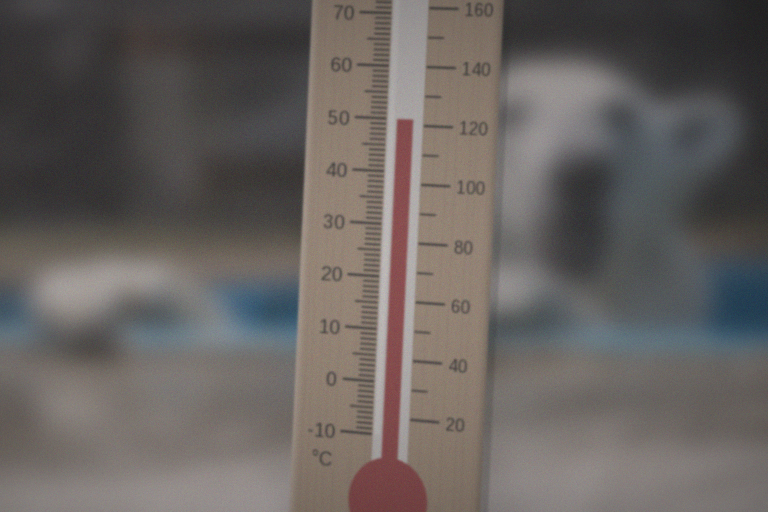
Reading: 50 °C
